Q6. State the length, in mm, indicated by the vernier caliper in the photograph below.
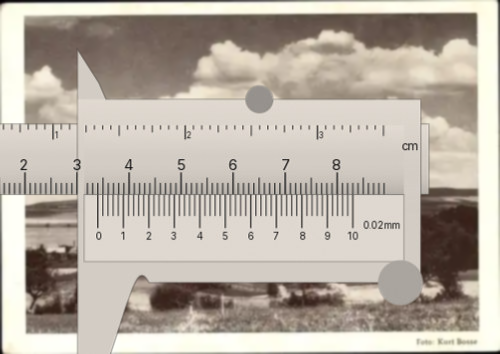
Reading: 34.0 mm
